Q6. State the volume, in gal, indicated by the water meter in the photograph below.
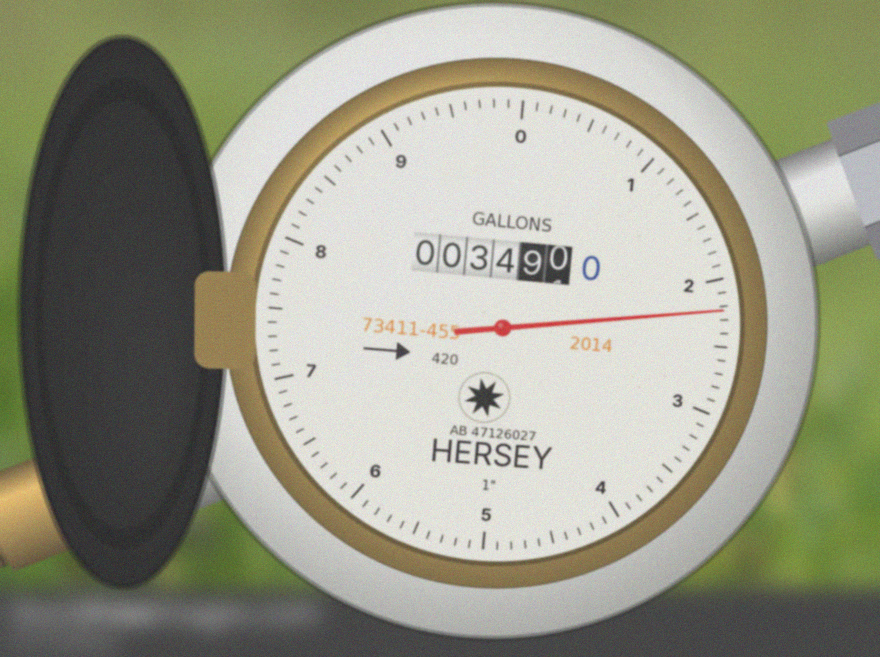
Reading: 34902.2 gal
